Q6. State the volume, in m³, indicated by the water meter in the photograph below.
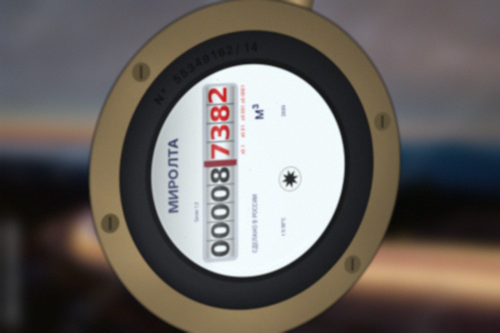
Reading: 8.7382 m³
